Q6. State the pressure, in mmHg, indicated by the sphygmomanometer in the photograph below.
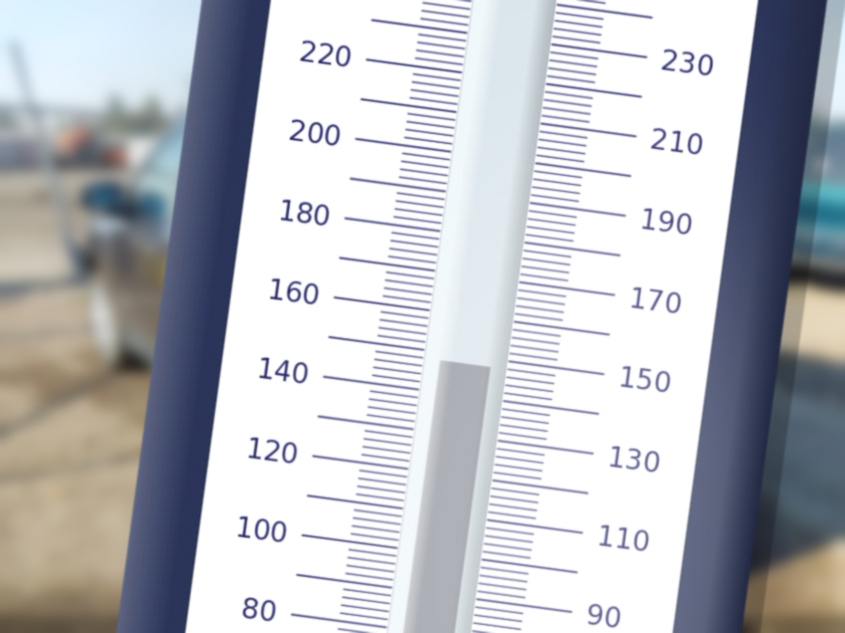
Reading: 148 mmHg
